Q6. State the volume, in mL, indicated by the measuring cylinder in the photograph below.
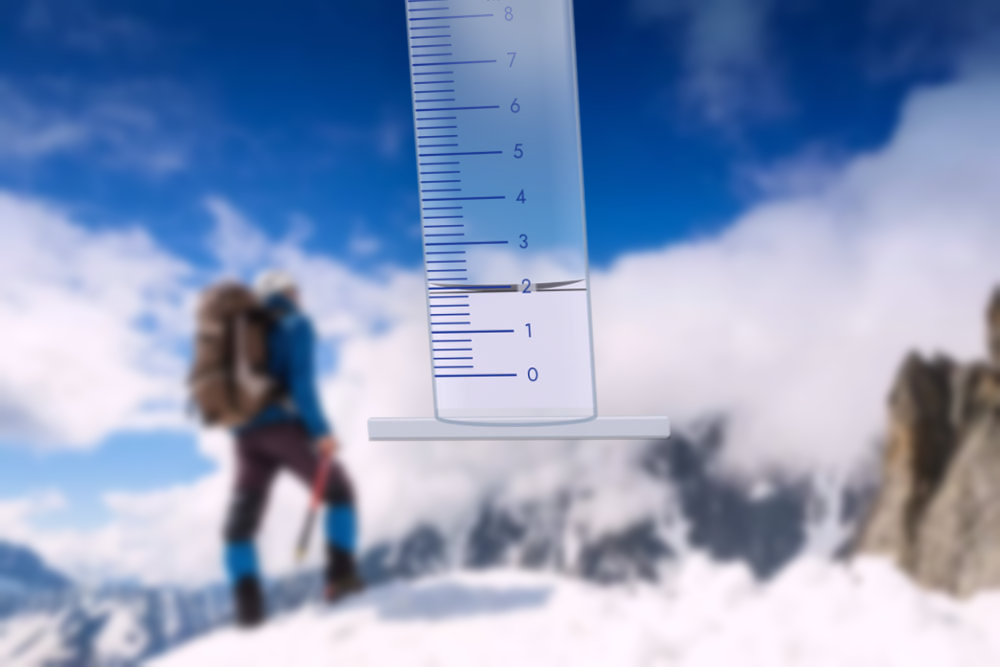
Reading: 1.9 mL
